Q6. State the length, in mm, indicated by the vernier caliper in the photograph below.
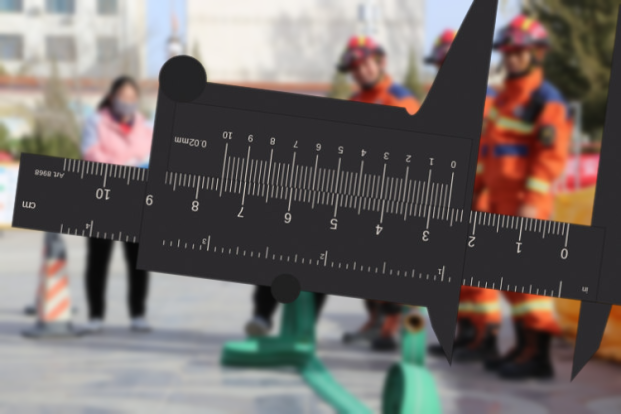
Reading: 26.0 mm
